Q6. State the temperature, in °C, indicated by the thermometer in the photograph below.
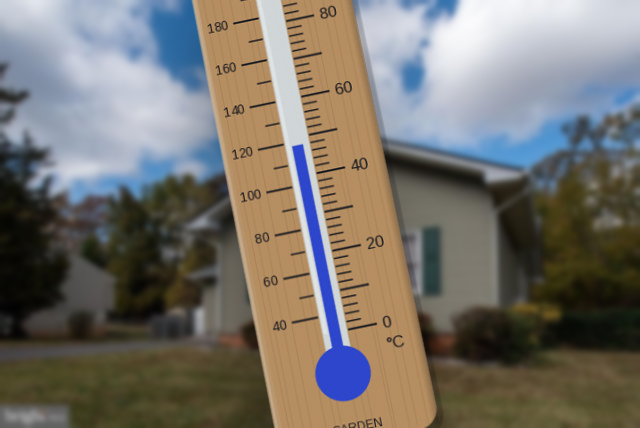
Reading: 48 °C
